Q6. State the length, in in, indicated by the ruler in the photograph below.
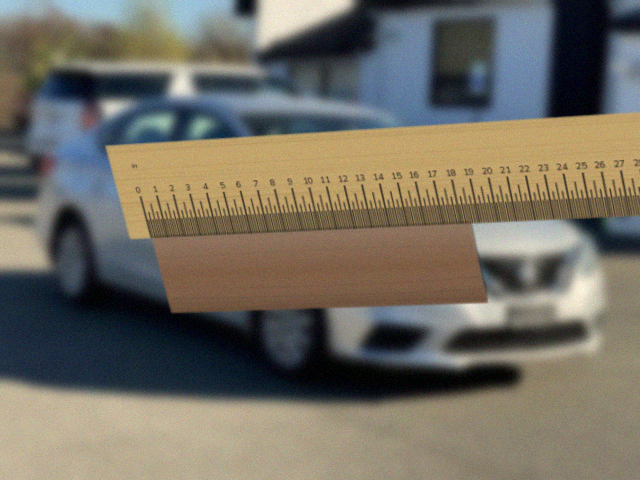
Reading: 18.5 in
